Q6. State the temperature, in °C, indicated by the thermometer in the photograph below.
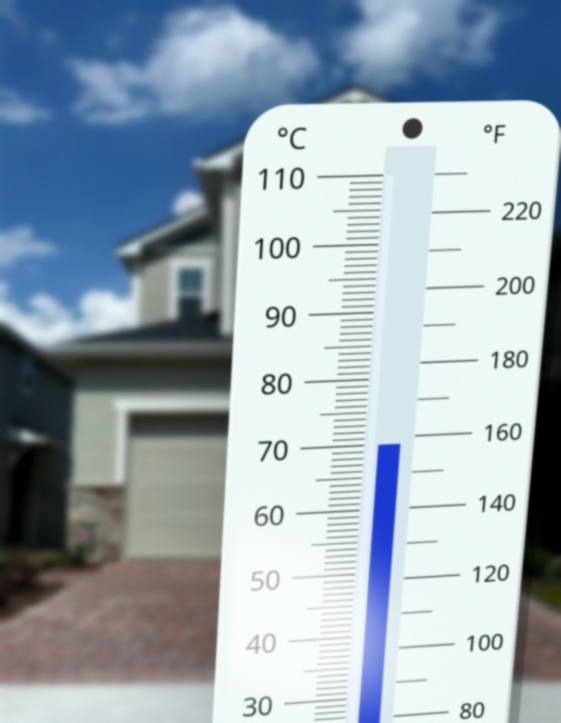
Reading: 70 °C
